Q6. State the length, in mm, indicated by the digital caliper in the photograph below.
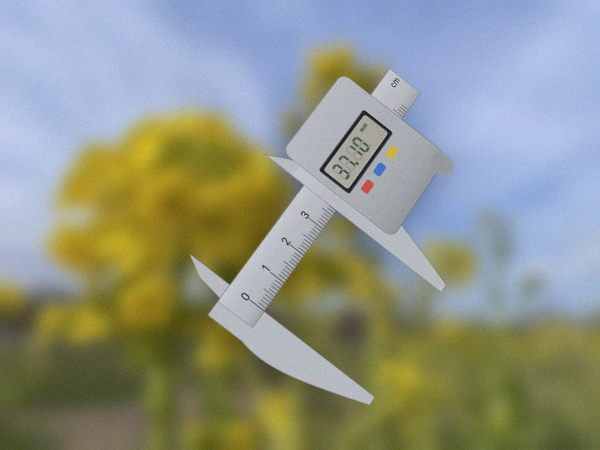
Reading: 37.10 mm
